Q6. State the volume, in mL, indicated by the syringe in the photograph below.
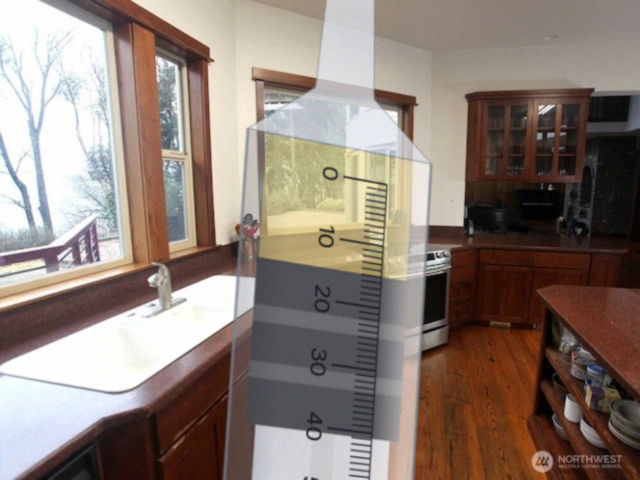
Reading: 15 mL
